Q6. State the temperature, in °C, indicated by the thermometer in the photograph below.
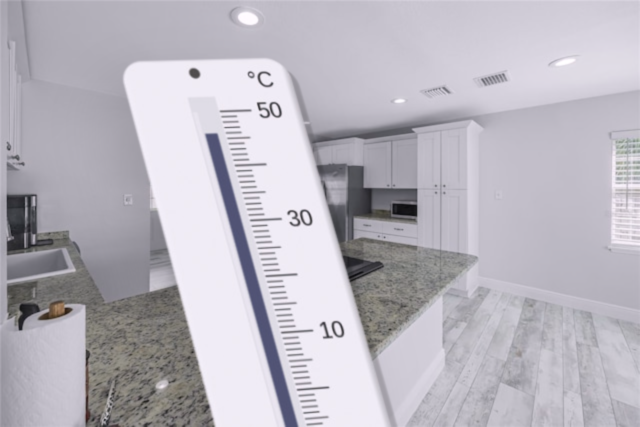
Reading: 46 °C
